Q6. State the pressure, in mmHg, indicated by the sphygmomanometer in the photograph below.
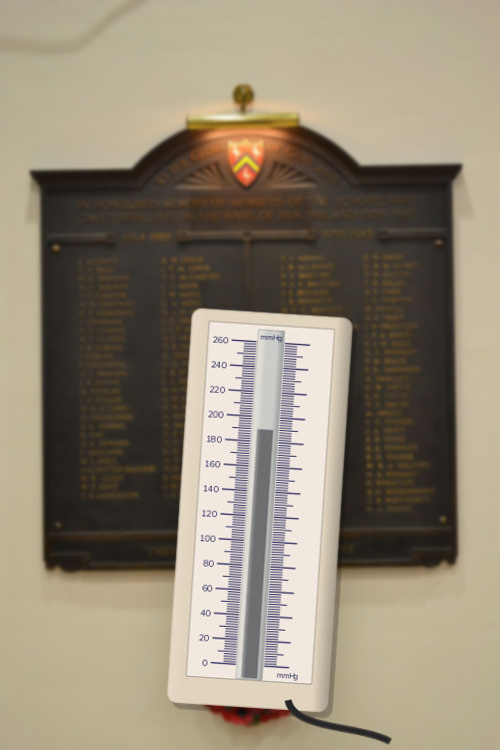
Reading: 190 mmHg
